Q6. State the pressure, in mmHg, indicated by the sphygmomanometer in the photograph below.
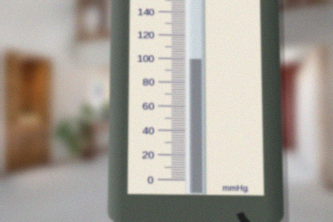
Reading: 100 mmHg
